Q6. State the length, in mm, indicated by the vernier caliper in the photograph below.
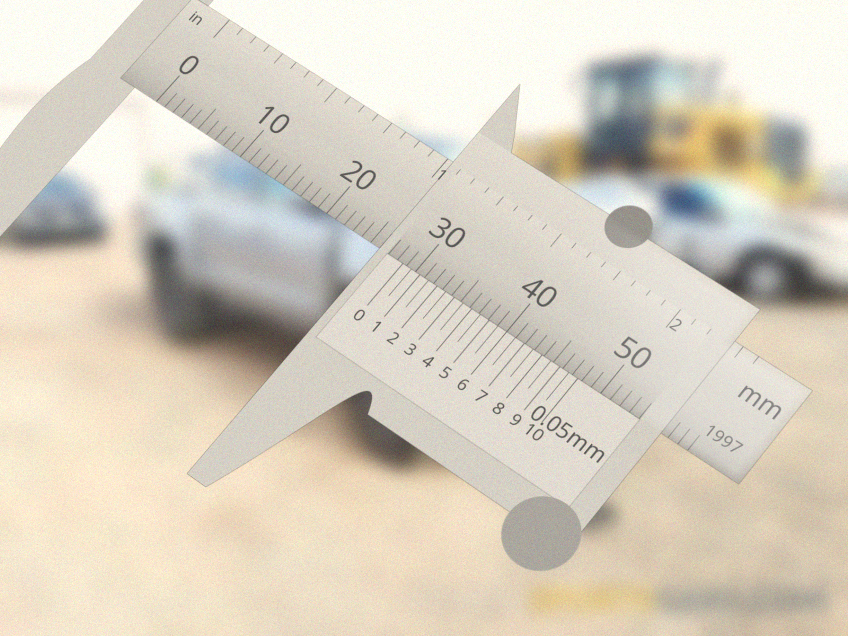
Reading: 28.6 mm
